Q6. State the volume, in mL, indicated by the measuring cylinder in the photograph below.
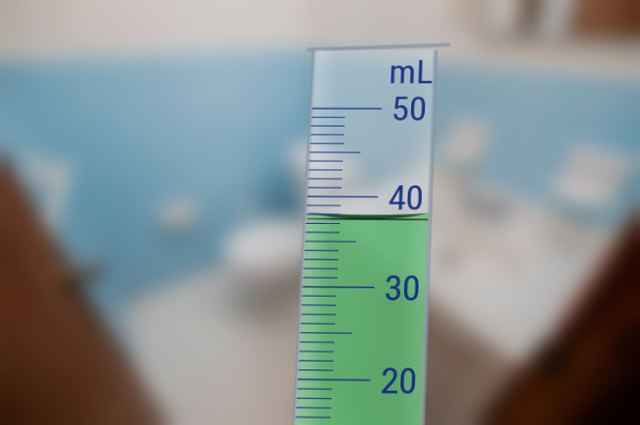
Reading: 37.5 mL
